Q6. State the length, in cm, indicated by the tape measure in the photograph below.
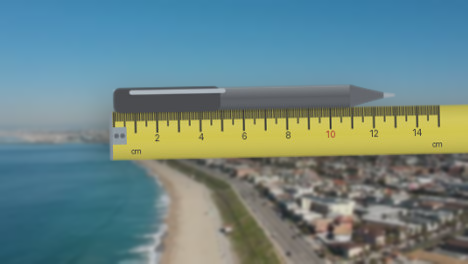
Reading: 13 cm
